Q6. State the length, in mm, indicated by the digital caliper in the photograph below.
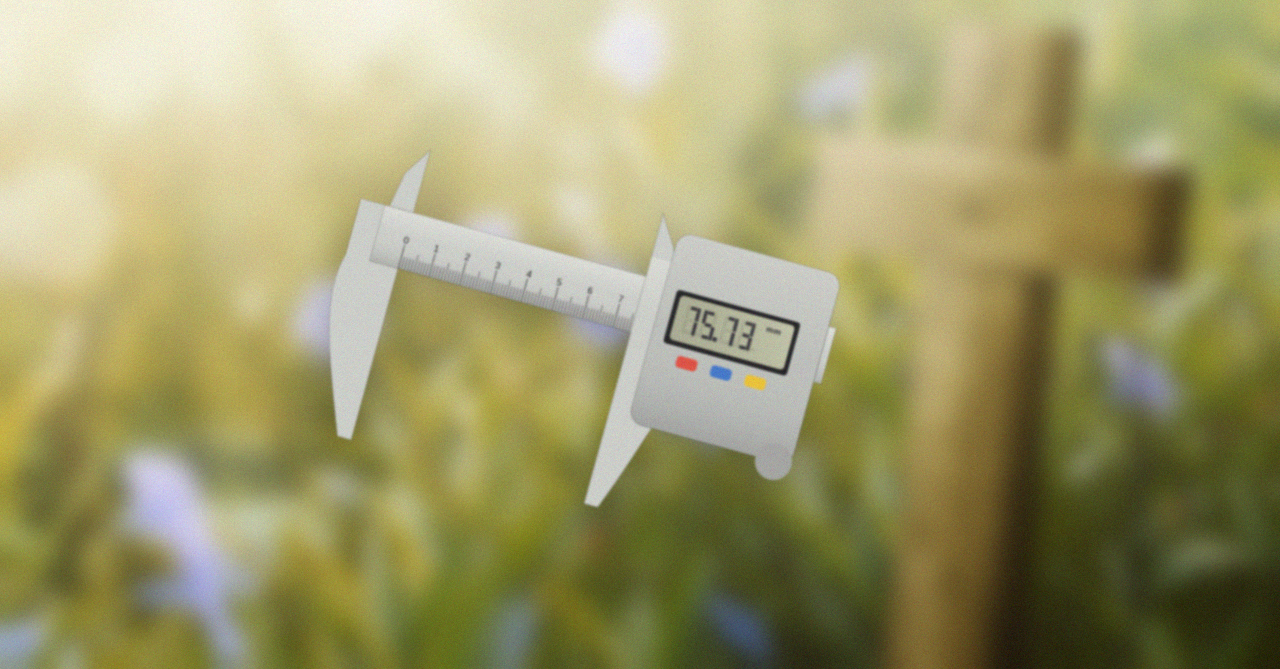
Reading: 75.73 mm
